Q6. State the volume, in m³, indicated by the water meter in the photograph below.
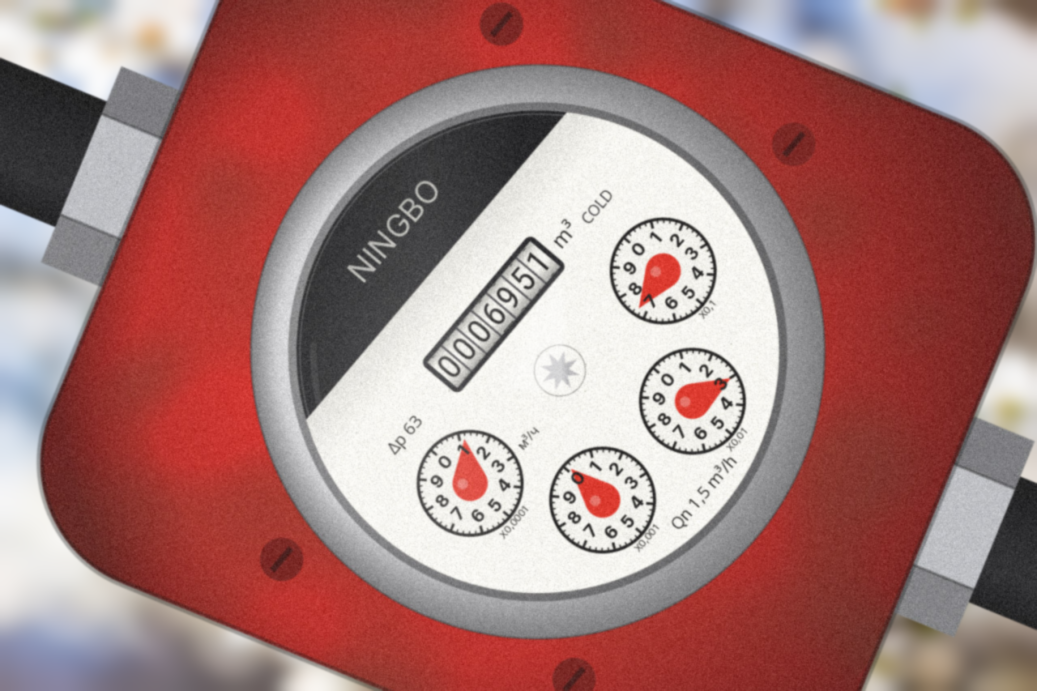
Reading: 6951.7301 m³
